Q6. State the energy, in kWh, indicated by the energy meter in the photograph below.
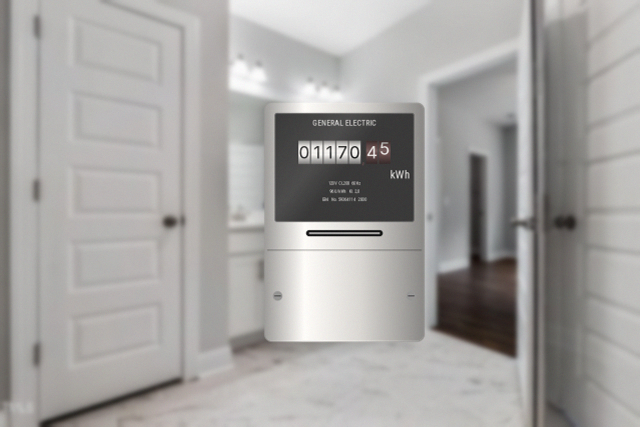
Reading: 1170.45 kWh
